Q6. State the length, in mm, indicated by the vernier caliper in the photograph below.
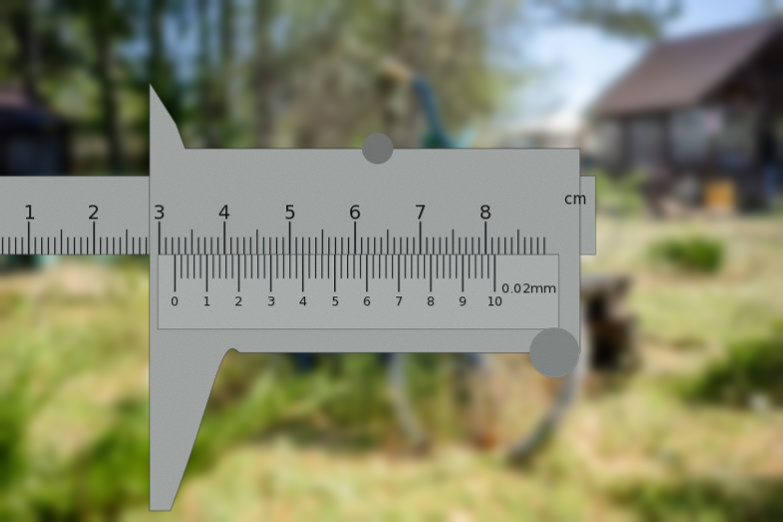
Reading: 32.4 mm
